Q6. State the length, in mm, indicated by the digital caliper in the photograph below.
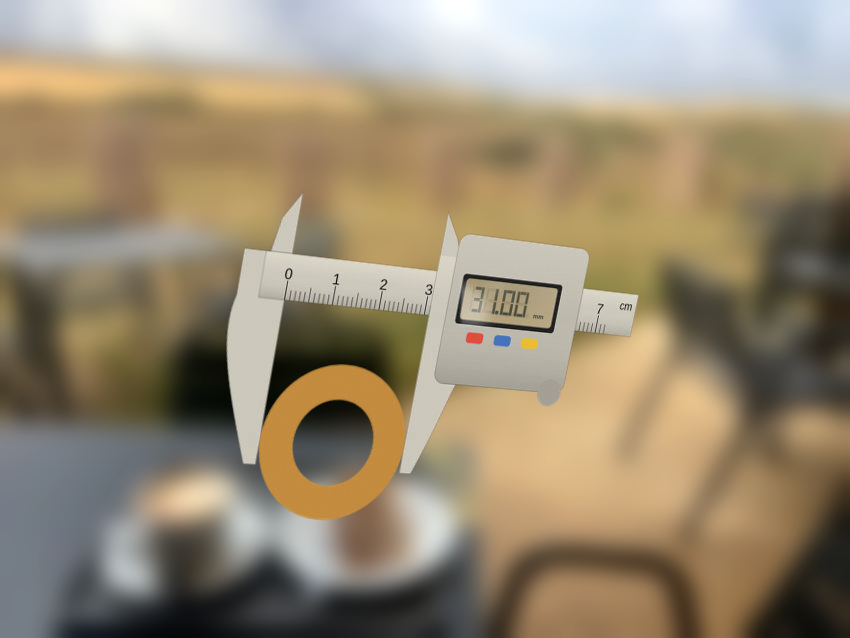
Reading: 31.00 mm
